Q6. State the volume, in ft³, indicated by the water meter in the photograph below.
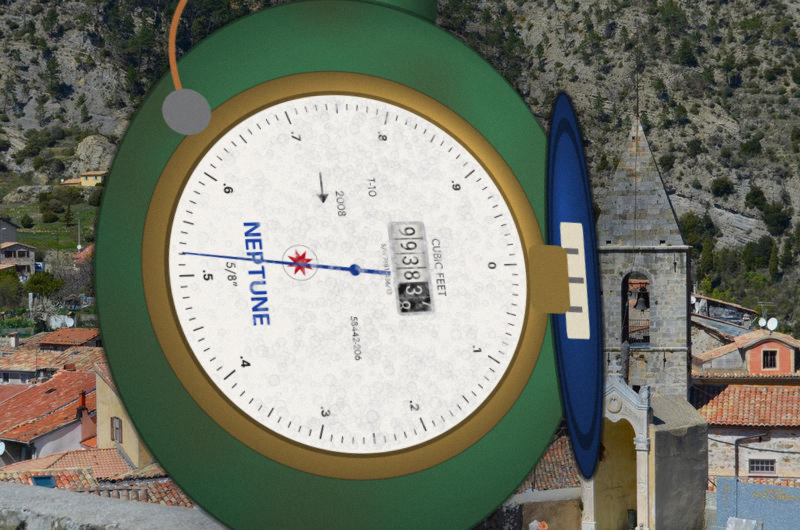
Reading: 993837.52 ft³
